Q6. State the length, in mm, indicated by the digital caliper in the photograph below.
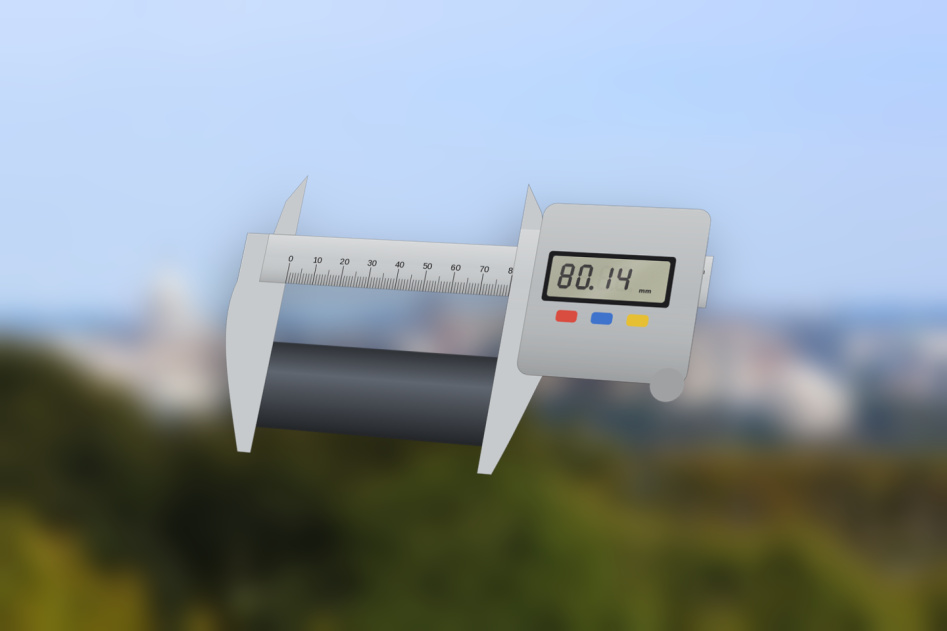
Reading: 80.14 mm
